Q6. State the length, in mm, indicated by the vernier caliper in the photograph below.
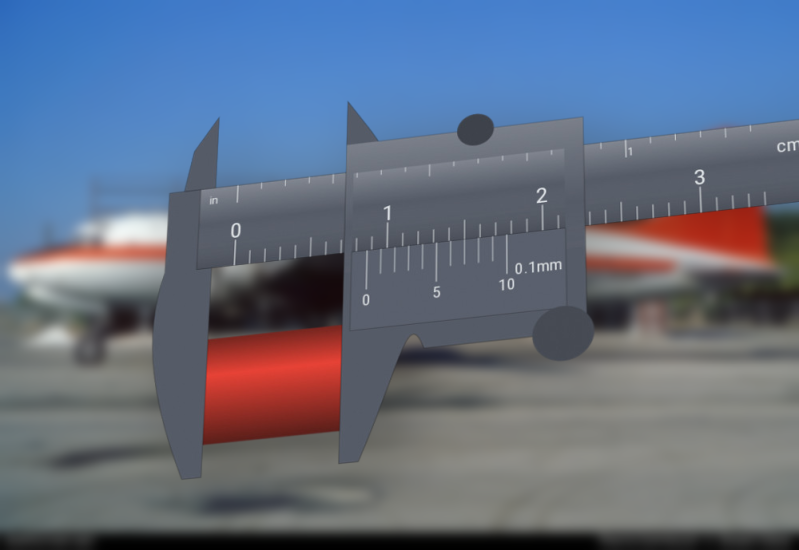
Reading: 8.7 mm
